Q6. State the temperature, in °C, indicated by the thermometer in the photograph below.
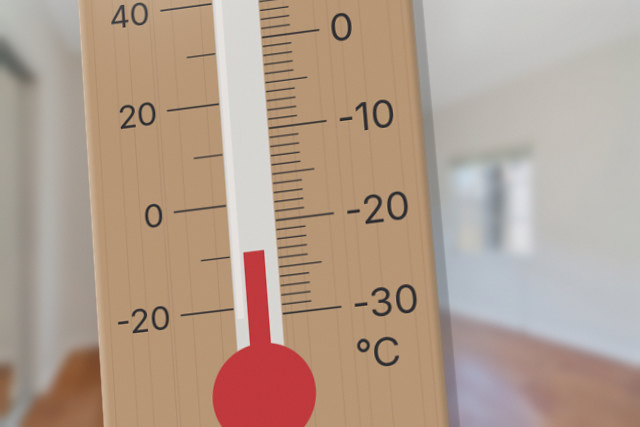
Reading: -23 °C
